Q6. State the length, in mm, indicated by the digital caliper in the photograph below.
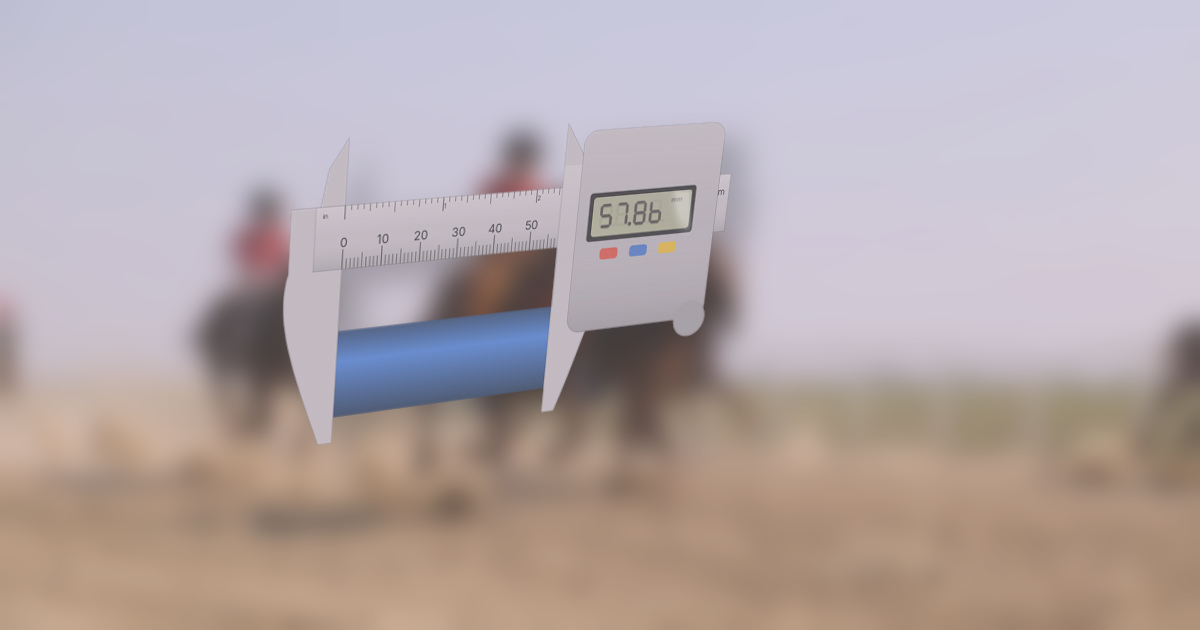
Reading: 57.86 mm
